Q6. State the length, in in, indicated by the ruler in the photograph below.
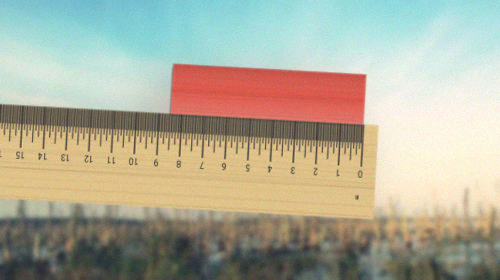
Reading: 8.5 in
